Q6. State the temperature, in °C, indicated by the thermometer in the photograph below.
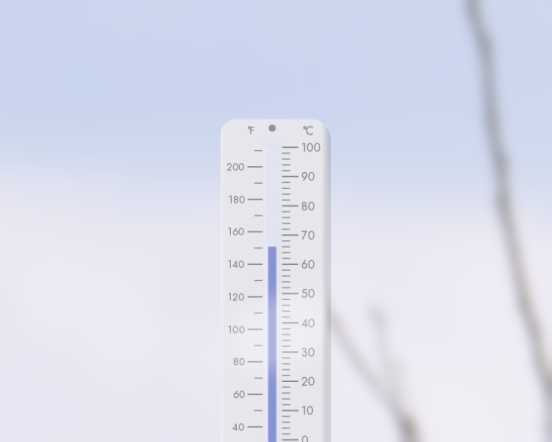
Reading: 66 °C
